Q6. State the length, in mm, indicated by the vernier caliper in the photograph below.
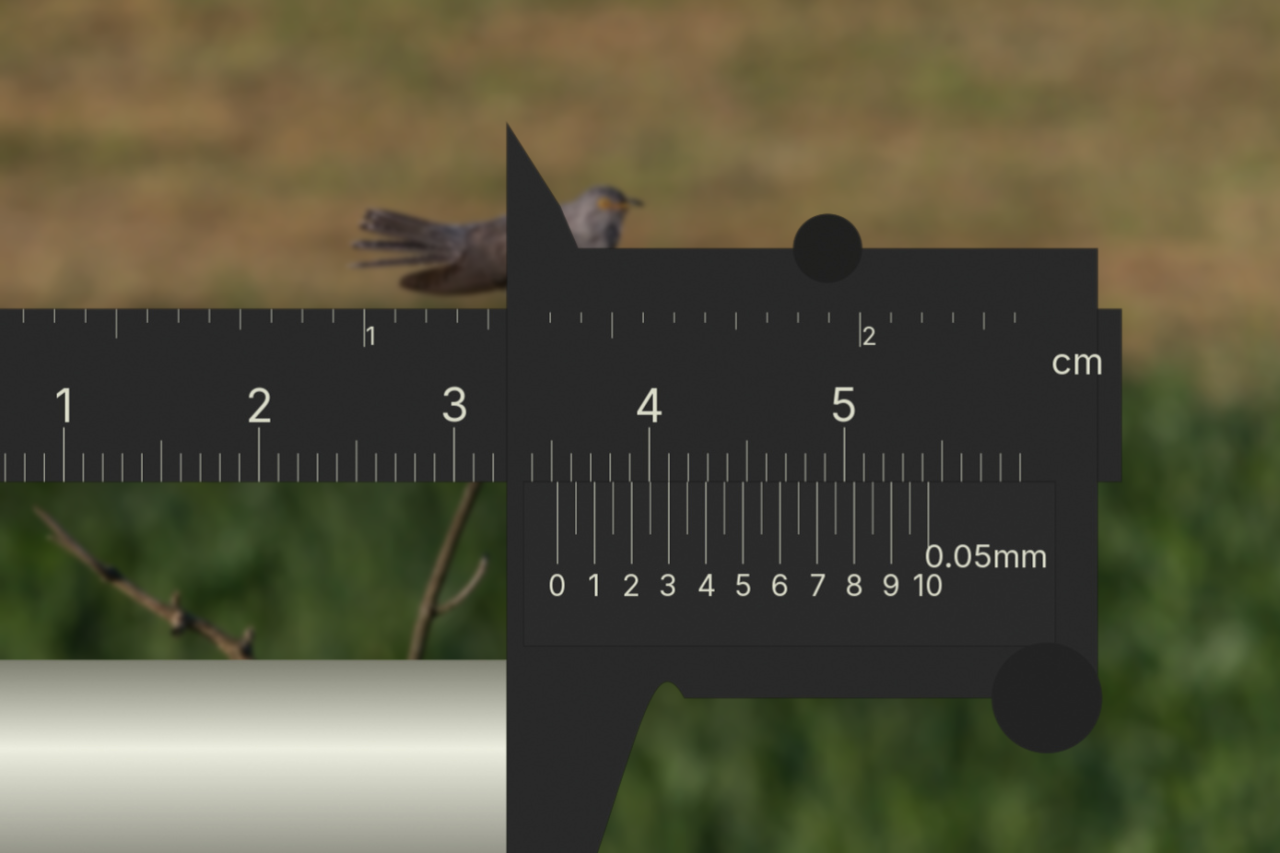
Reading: 35.3 mm
